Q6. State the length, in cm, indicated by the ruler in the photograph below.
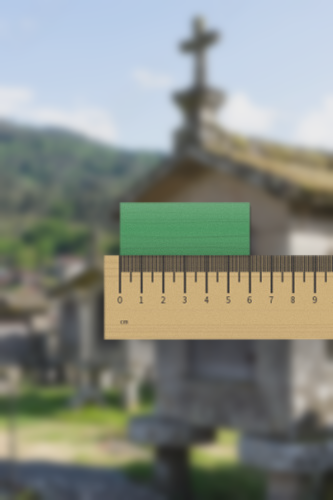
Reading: 6 cm
